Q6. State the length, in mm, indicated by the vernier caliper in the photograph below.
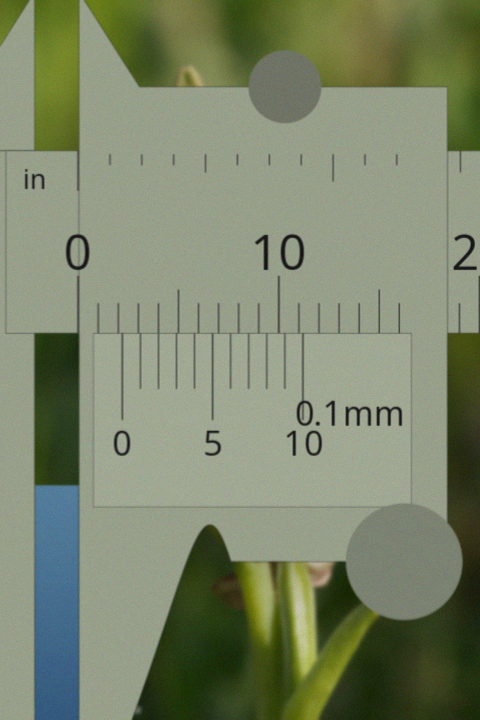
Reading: 2.2 mm
